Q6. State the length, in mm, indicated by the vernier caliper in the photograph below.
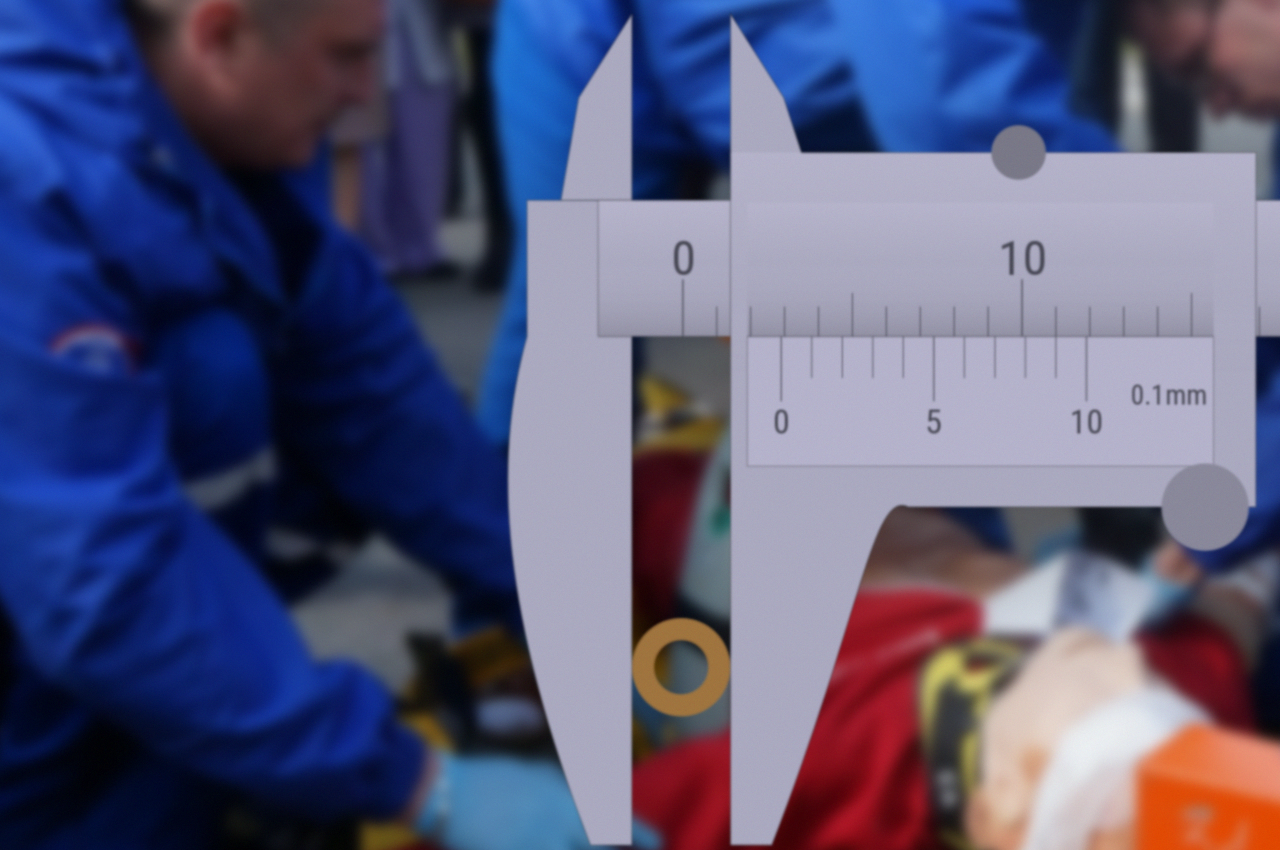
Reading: 2.9 mm
